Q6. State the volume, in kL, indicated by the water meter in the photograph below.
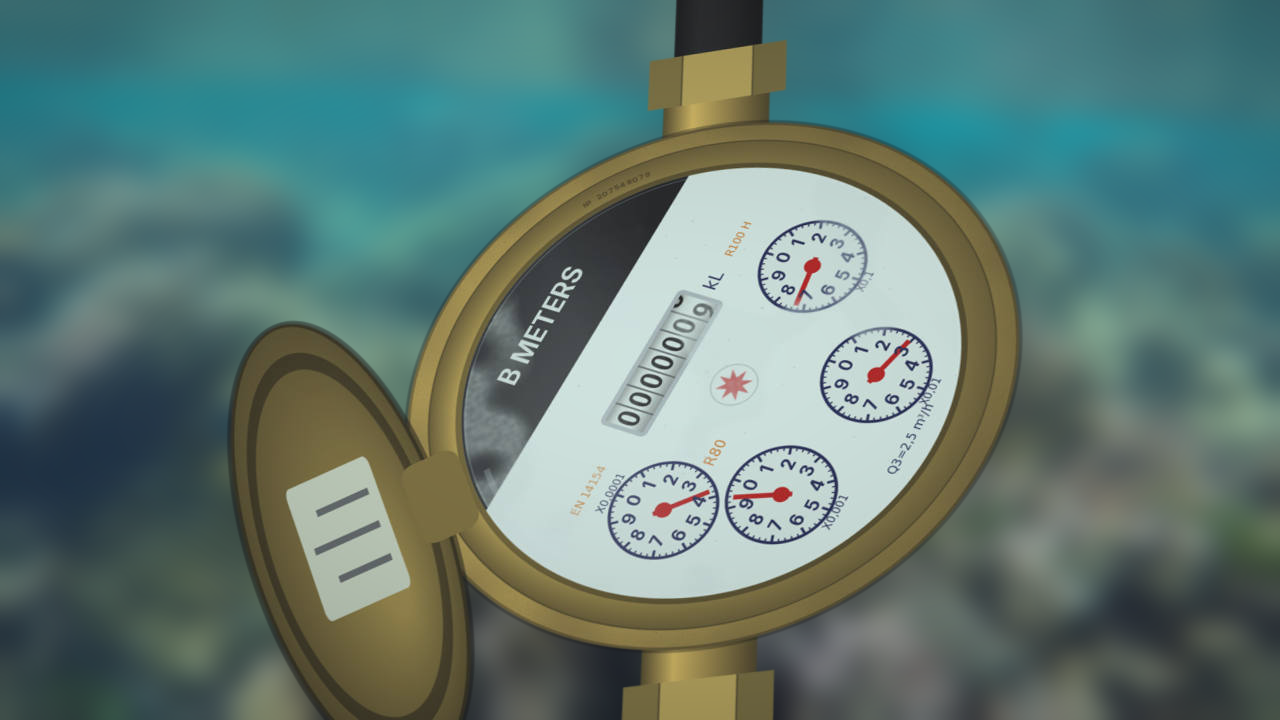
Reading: 8.7293 kL
